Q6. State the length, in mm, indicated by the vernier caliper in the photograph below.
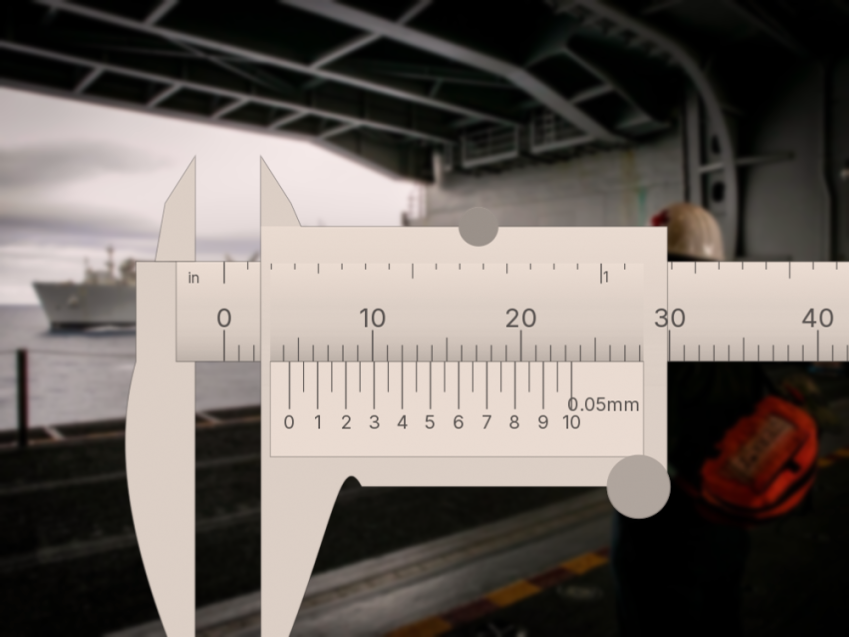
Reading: 4.4 mm
